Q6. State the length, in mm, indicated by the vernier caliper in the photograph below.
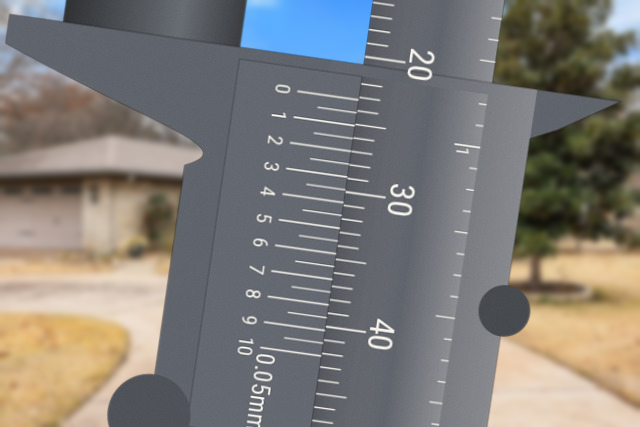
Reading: 23.2 mm
